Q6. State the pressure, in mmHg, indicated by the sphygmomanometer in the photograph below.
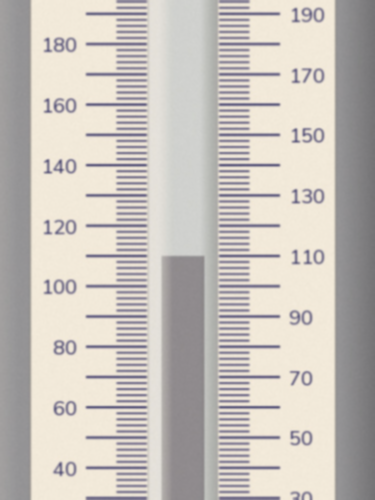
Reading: 110 mmHg
